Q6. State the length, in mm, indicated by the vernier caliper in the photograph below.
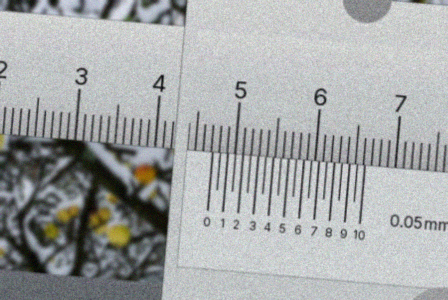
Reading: 47.2 mm
